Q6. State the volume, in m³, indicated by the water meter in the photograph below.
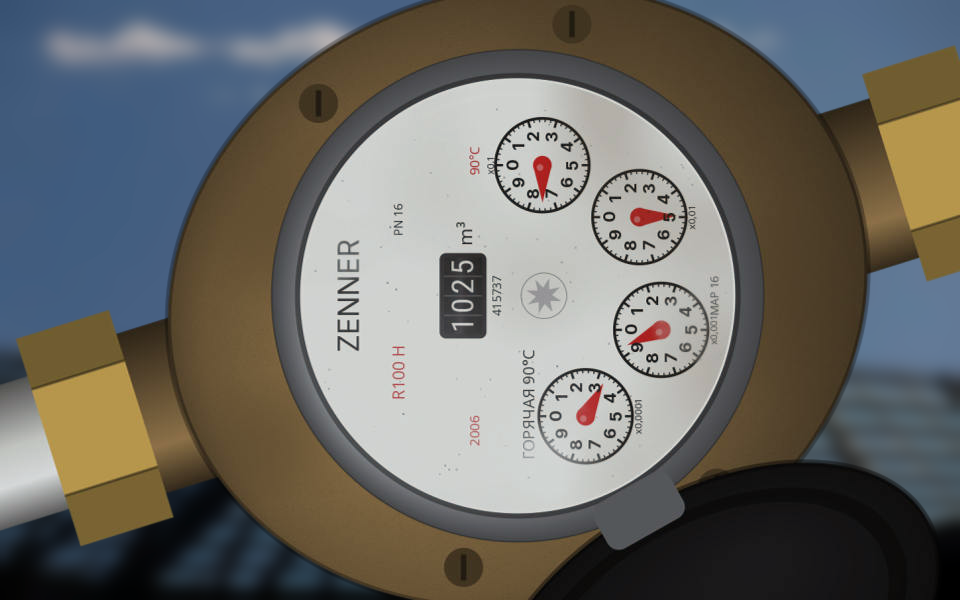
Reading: 1025.7493 m³
